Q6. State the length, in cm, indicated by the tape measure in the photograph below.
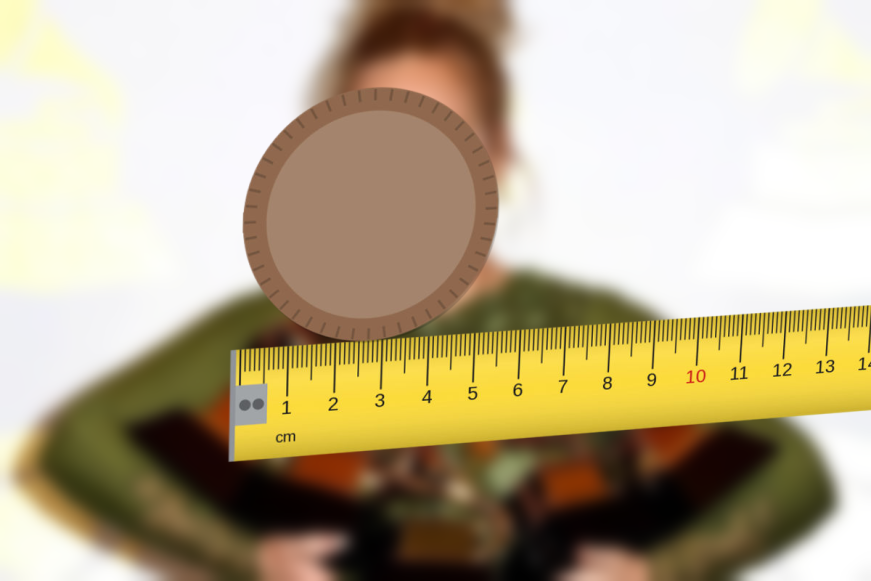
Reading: 5.4 cm
